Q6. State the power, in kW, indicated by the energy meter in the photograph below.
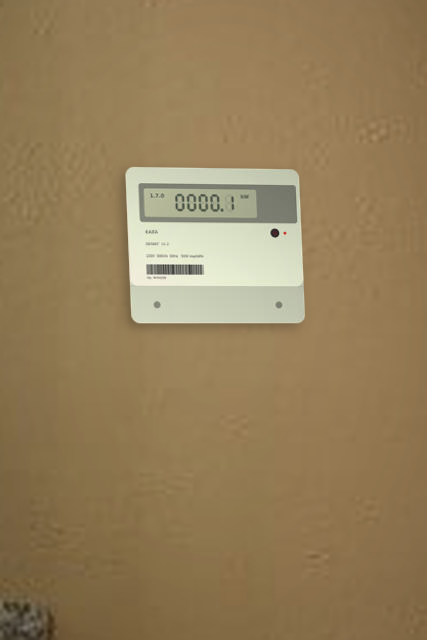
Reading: 0.1 kW
